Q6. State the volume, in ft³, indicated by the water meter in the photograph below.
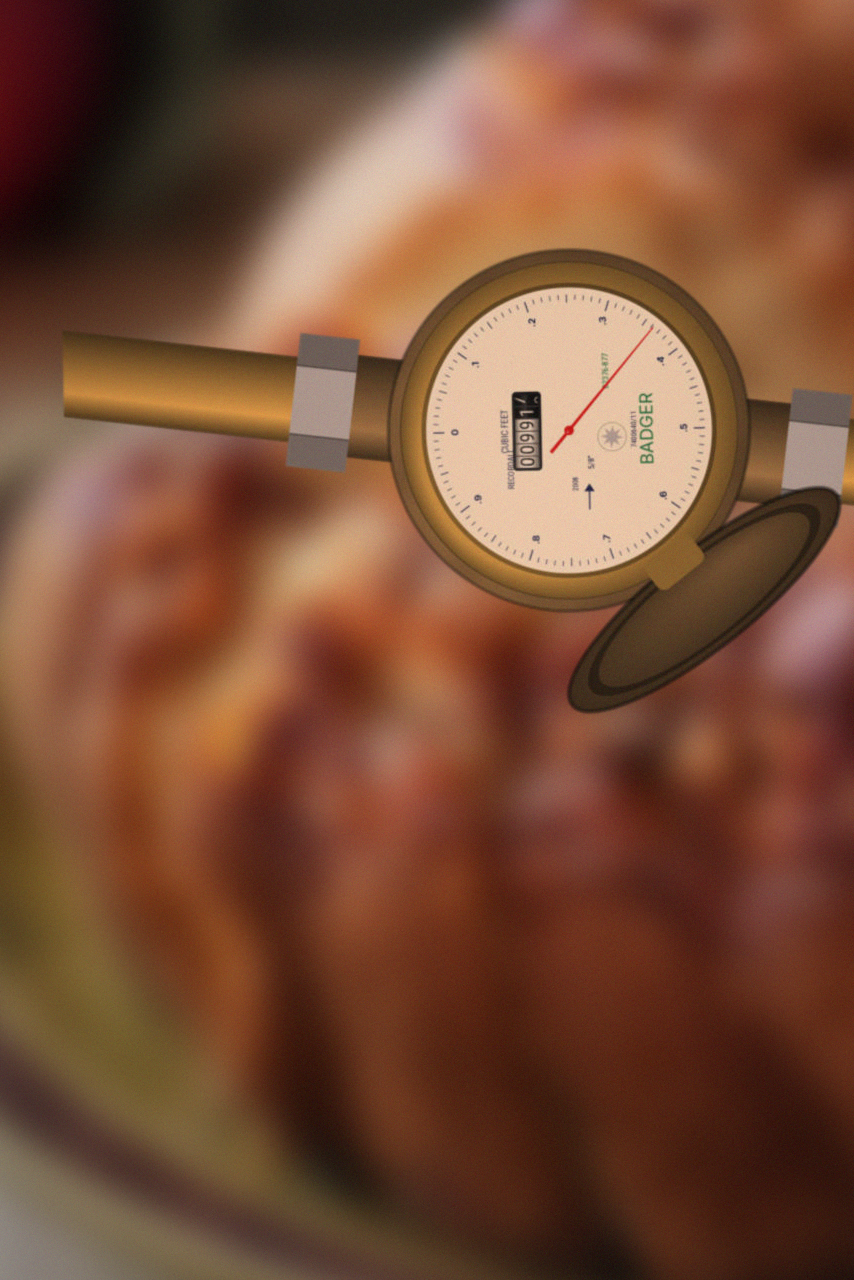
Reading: 9917.36 ft³
